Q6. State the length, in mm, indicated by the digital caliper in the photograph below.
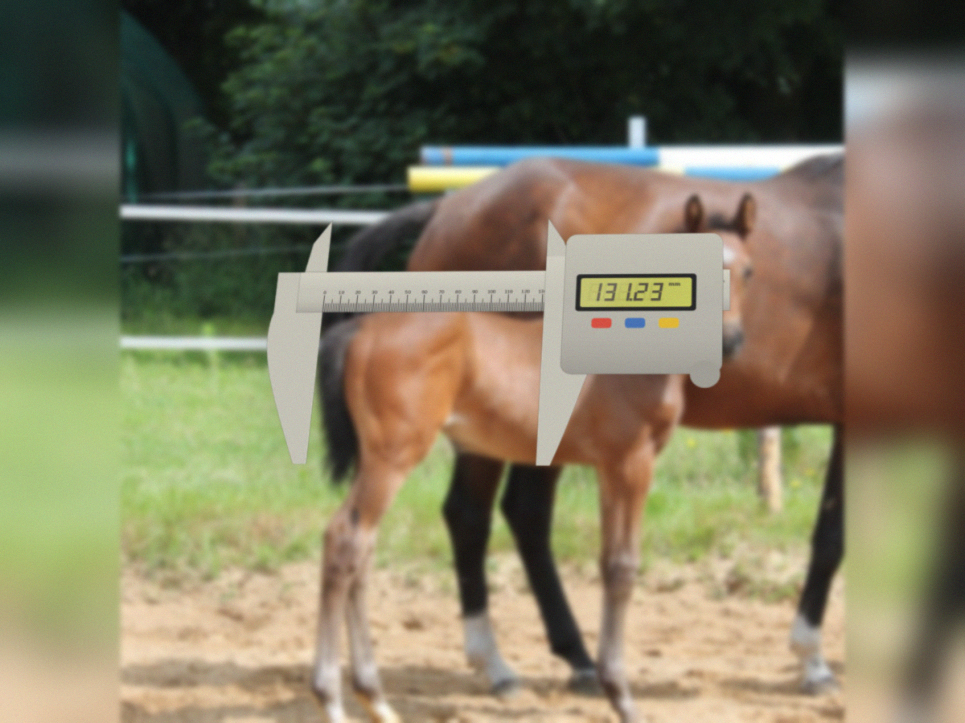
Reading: 131.23 mm
